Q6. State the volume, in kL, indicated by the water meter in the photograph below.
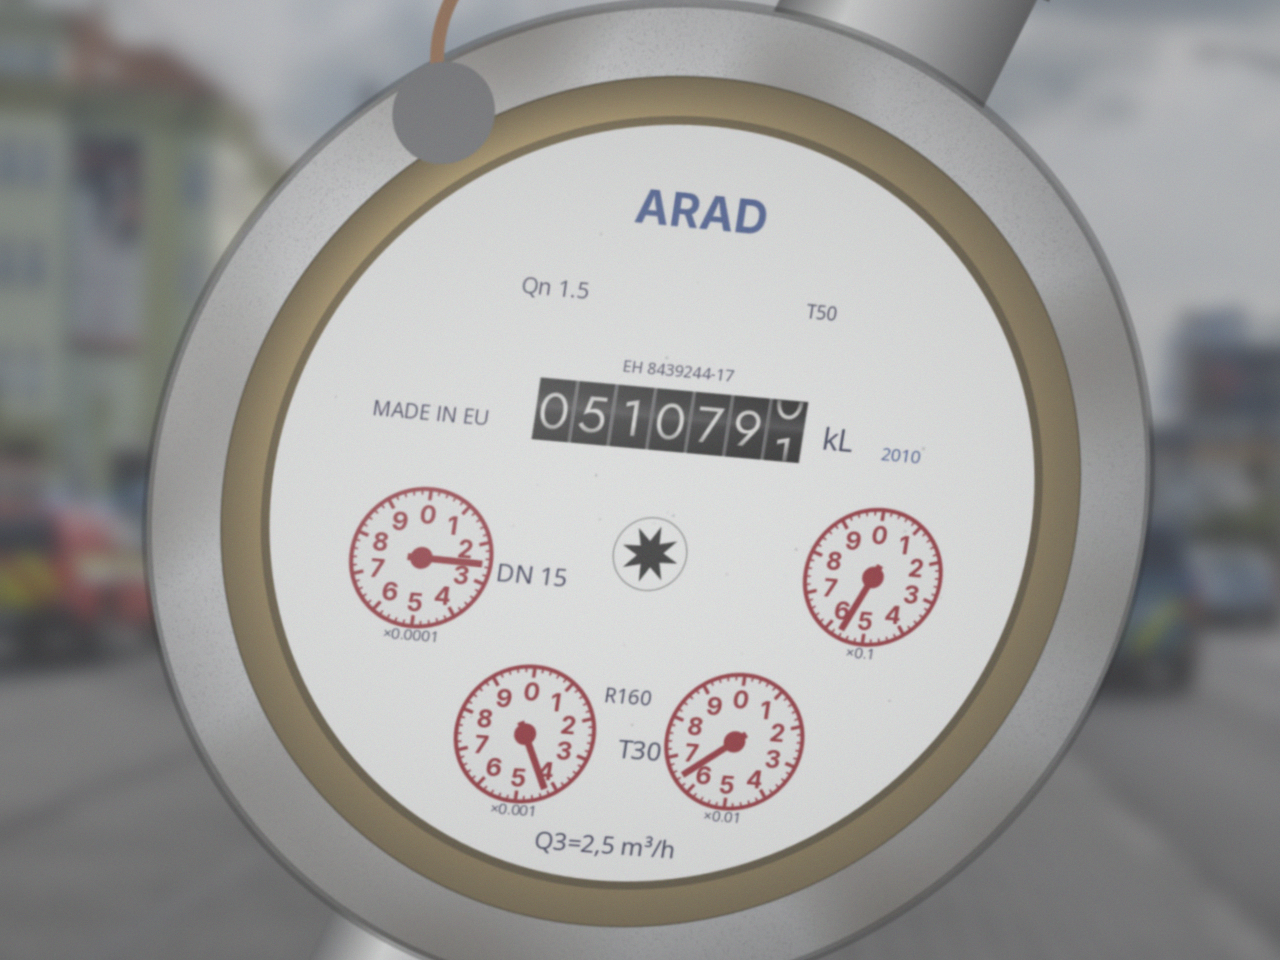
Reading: 510790.5642 kL
